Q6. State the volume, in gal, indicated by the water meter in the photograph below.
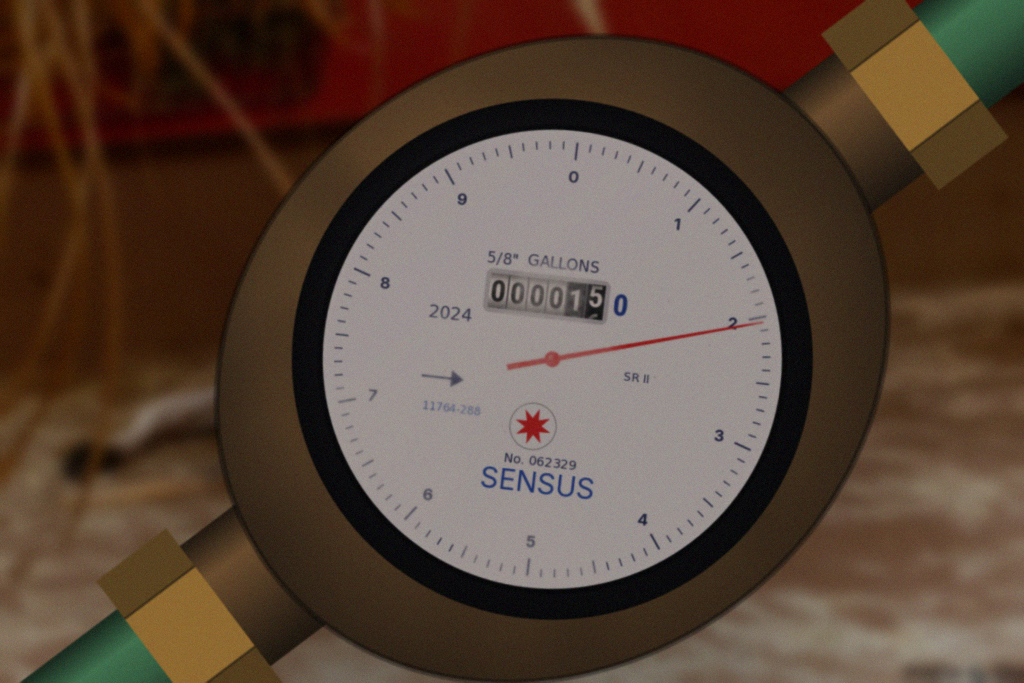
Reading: 152.0 gal
